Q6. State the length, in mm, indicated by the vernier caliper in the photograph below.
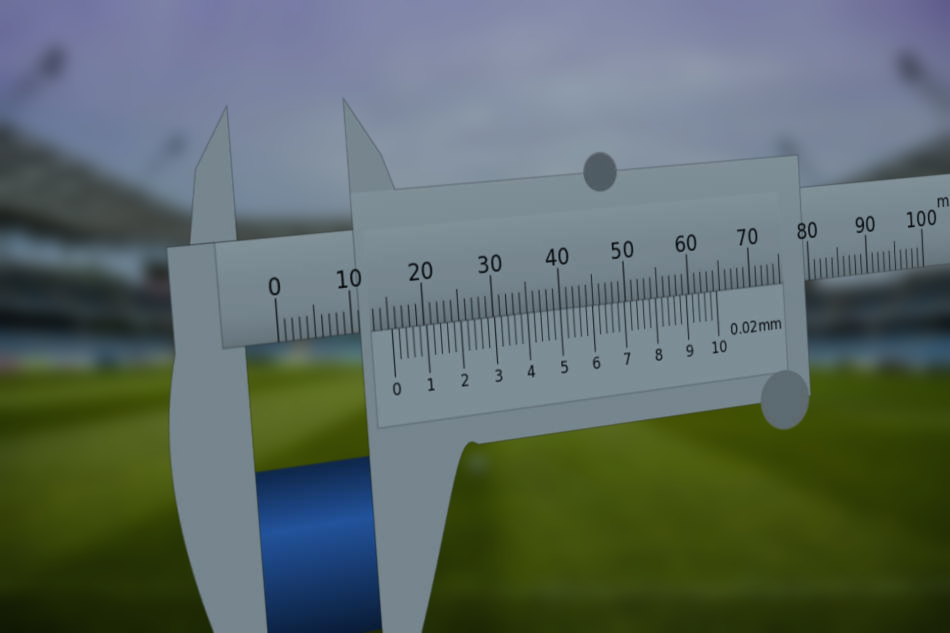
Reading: 15.5 mm
